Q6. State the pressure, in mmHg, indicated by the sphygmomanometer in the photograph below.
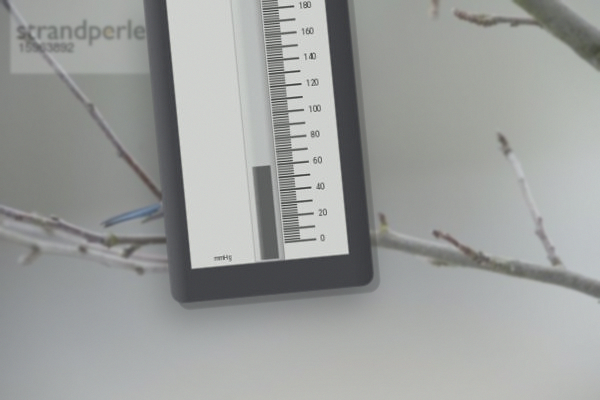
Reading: 60 mmHg
